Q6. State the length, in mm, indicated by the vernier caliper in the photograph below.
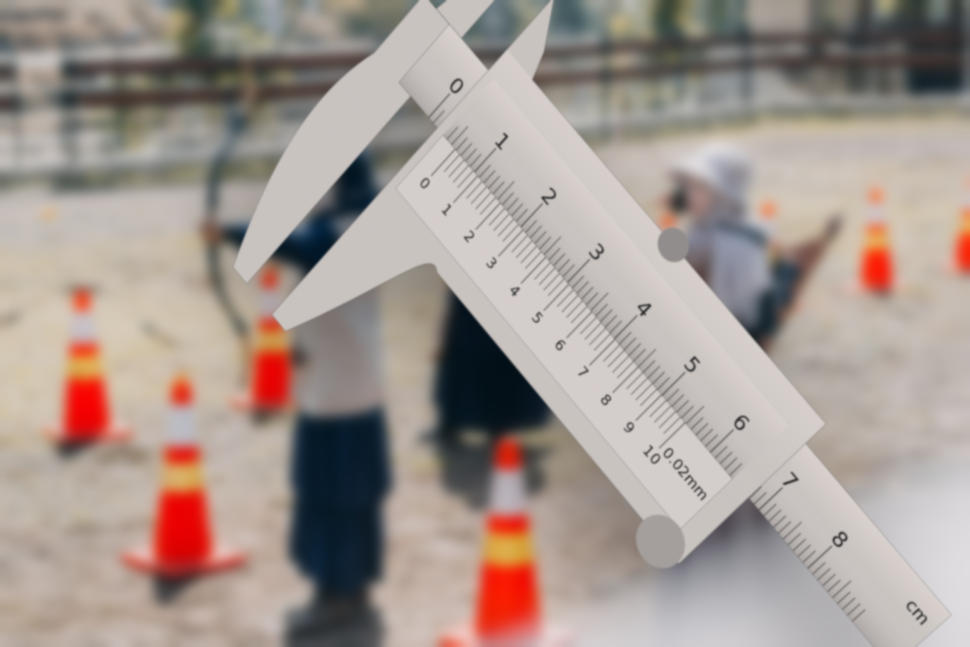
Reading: 5.8 mm
